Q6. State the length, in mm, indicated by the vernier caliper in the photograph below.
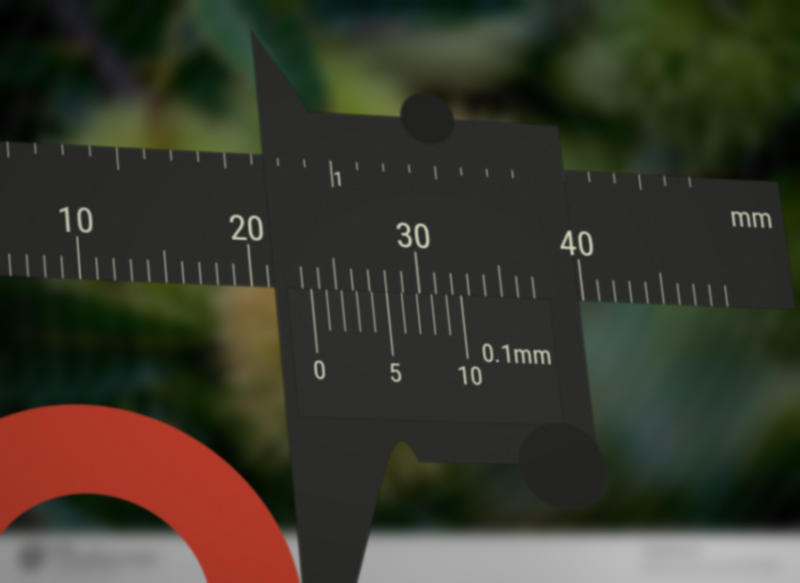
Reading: 23.5 mm
